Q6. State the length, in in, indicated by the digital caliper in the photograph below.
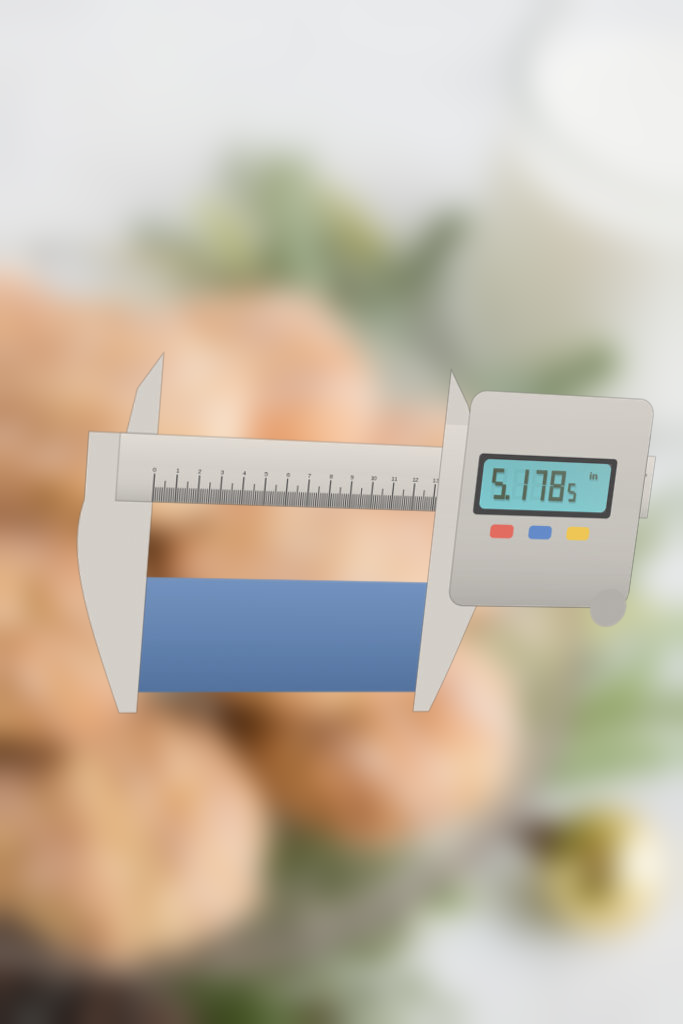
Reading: 5.1785 in
